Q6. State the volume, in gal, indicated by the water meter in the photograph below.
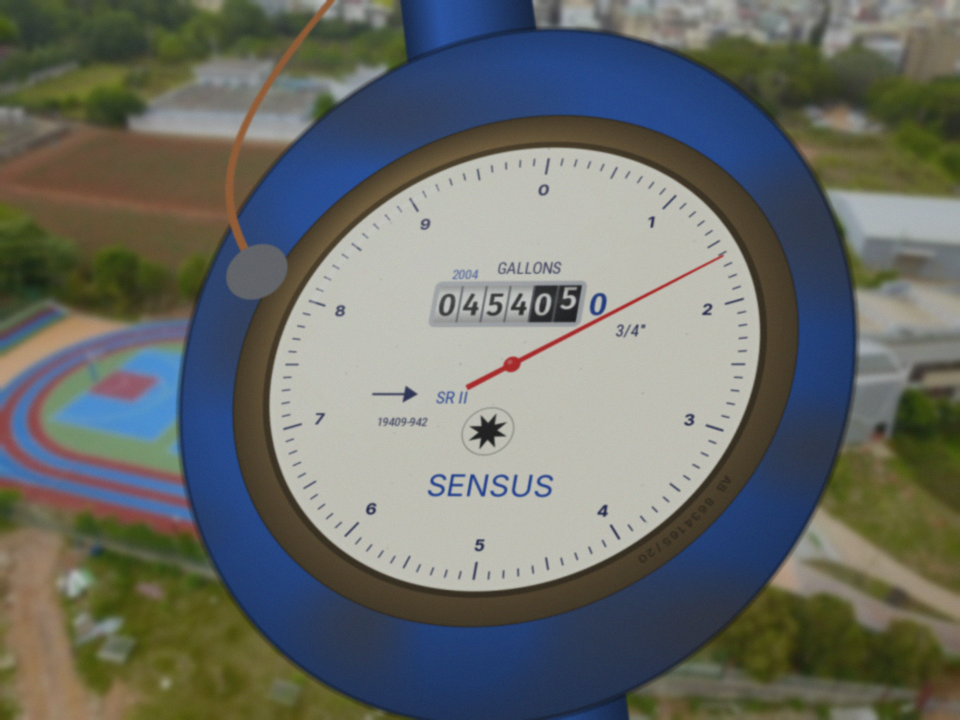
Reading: 454051.6 gal
